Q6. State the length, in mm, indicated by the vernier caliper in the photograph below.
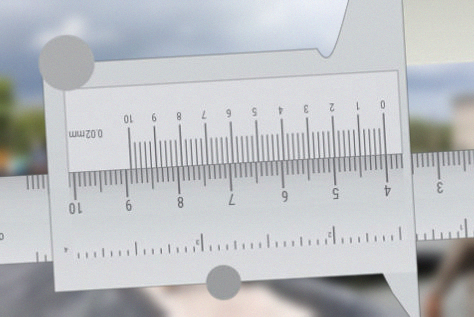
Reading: 40.0 mm
